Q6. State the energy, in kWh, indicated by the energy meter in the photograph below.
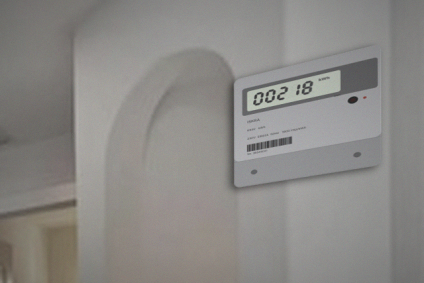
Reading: 218 kWh
